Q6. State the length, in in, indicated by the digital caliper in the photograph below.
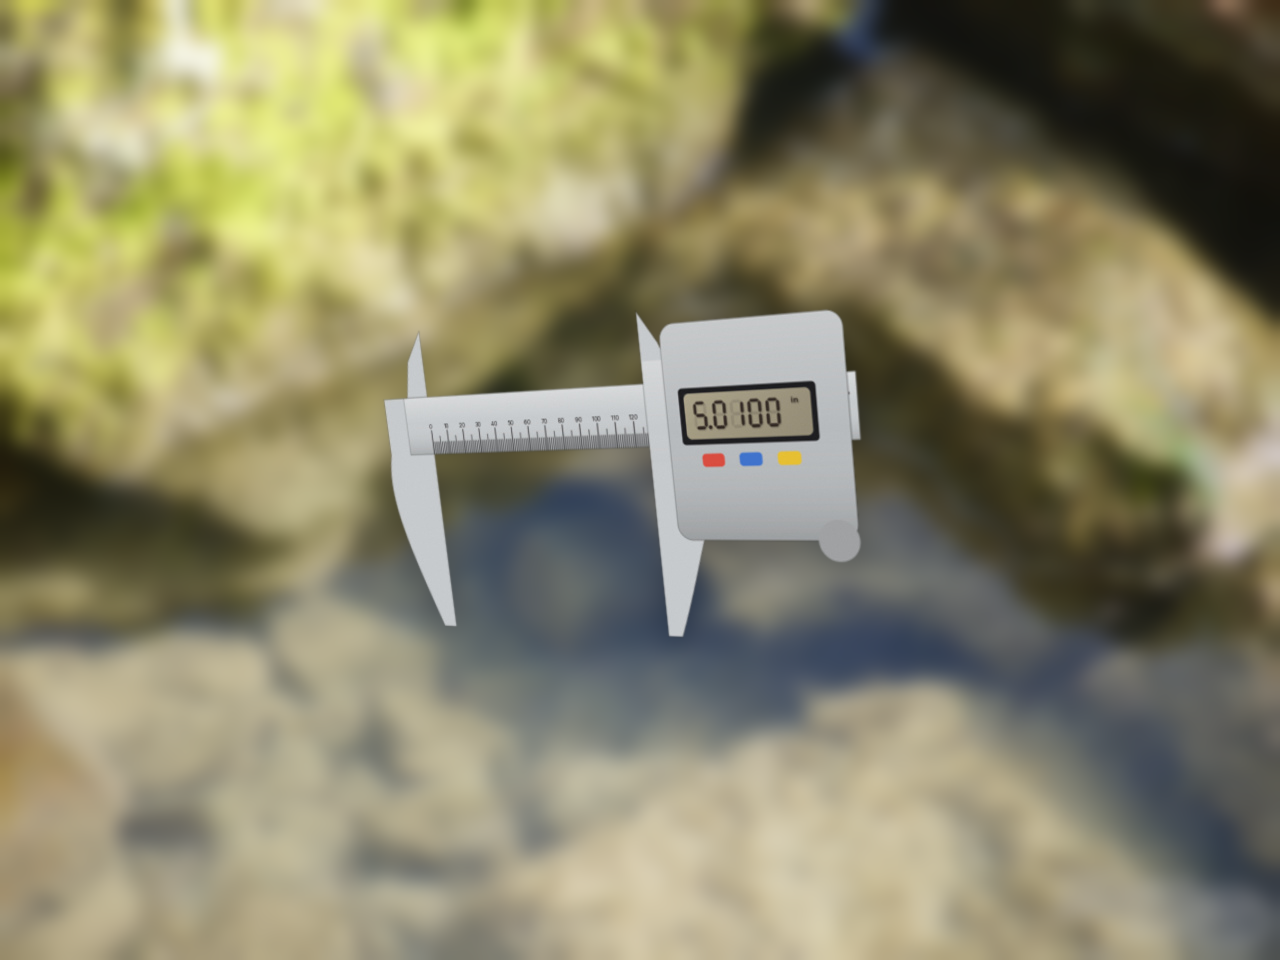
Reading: 5.0100 in
